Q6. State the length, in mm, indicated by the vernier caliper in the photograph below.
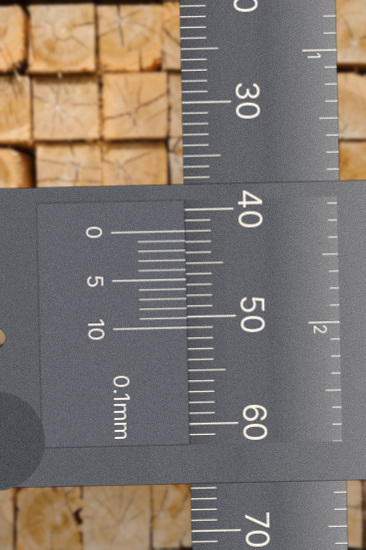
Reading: 42.0 mm
